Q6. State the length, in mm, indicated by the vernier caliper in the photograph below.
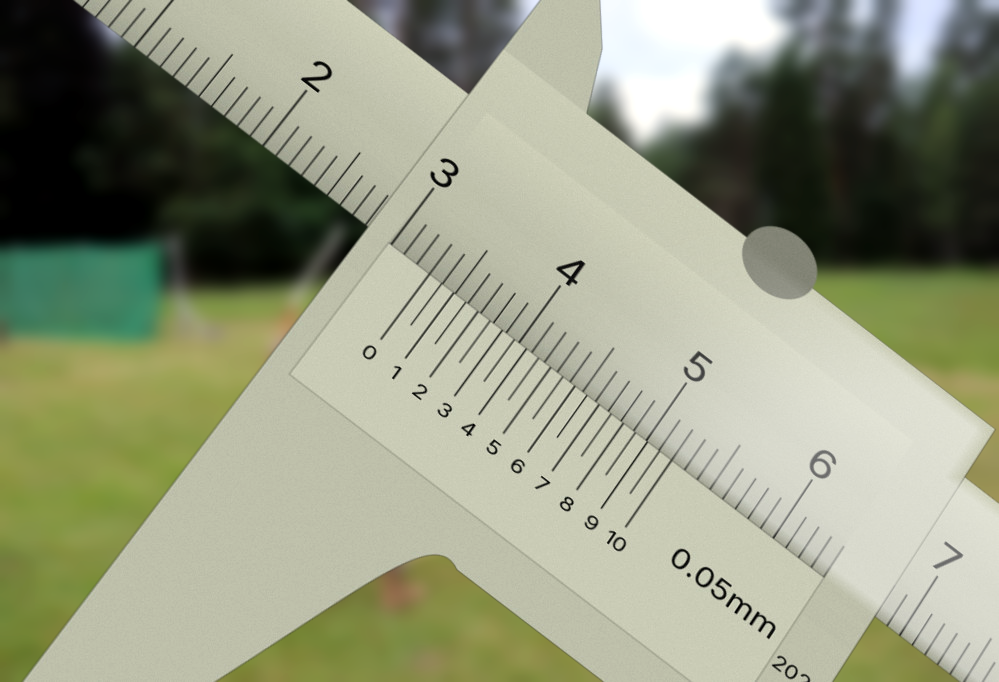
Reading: 33.0 mm
